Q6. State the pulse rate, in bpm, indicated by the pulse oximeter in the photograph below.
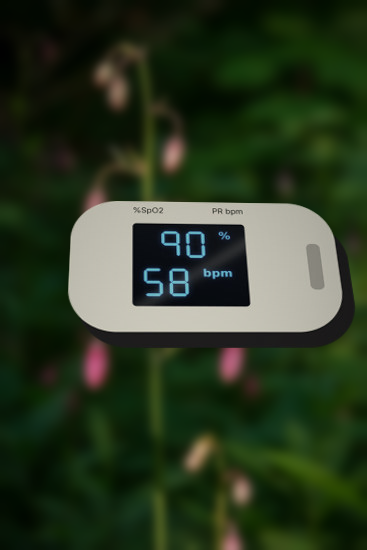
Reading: 58 bpm
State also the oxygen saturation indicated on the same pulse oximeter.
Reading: 90 %
